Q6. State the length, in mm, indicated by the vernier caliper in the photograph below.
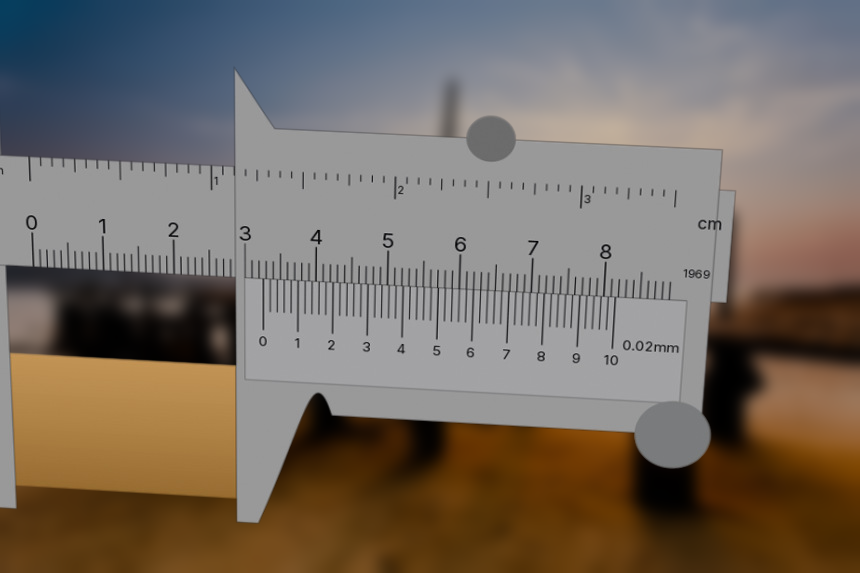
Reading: 32.6 mm
